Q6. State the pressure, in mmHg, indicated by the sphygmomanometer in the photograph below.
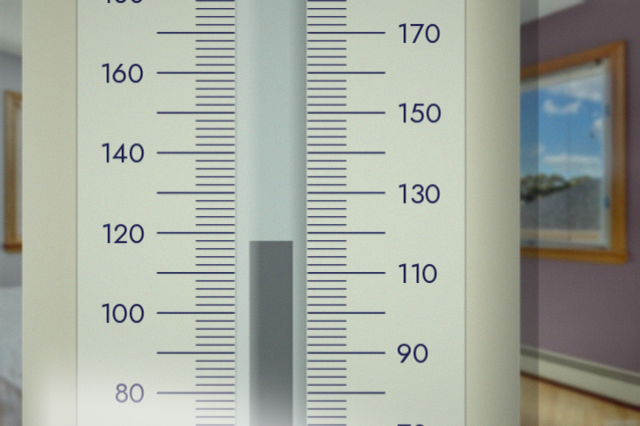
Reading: 118 mmHg
